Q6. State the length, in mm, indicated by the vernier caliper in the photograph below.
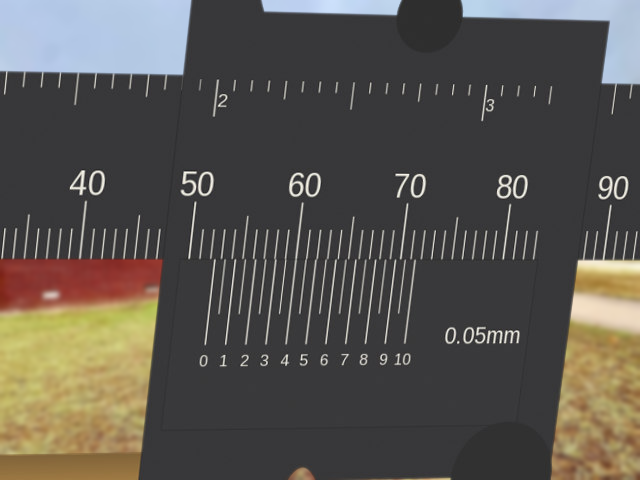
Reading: 52.4 mm
